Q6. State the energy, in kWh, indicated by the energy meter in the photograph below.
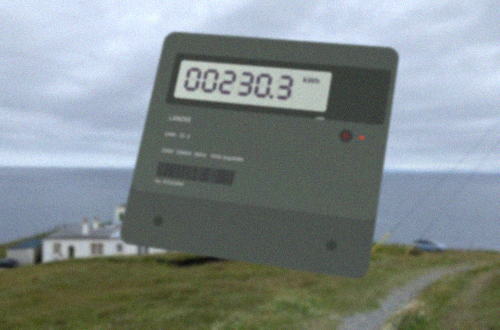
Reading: 230.3 kWh
